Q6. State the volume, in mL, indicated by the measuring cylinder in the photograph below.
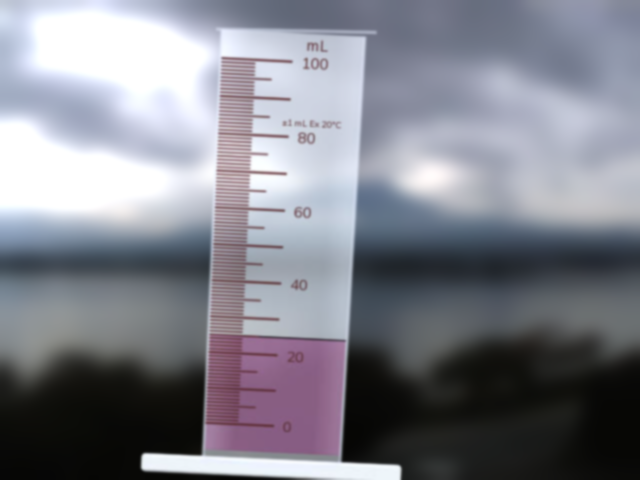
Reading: 25 mL
